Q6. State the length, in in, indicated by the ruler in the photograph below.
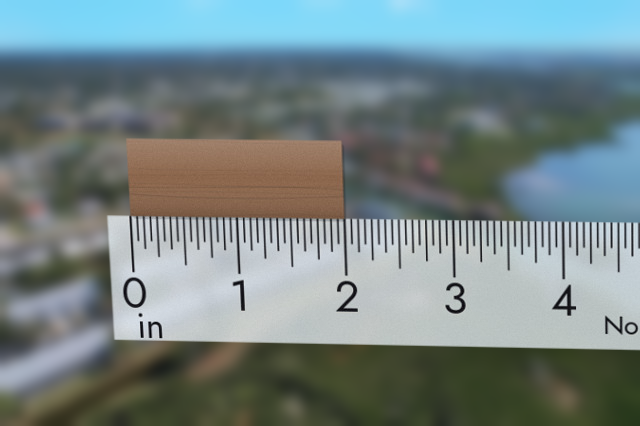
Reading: 2 in
